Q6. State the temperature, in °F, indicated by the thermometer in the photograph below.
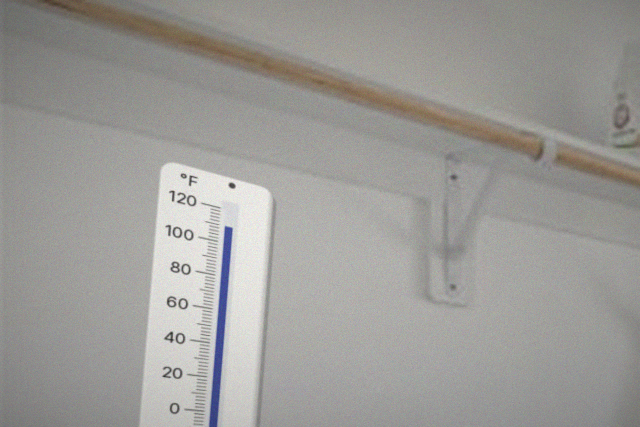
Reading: 110 °F
